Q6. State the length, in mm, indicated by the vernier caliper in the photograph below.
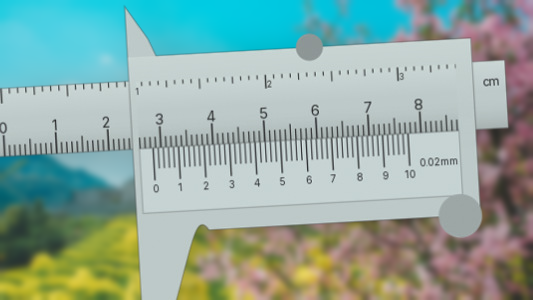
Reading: 28.5 mm
